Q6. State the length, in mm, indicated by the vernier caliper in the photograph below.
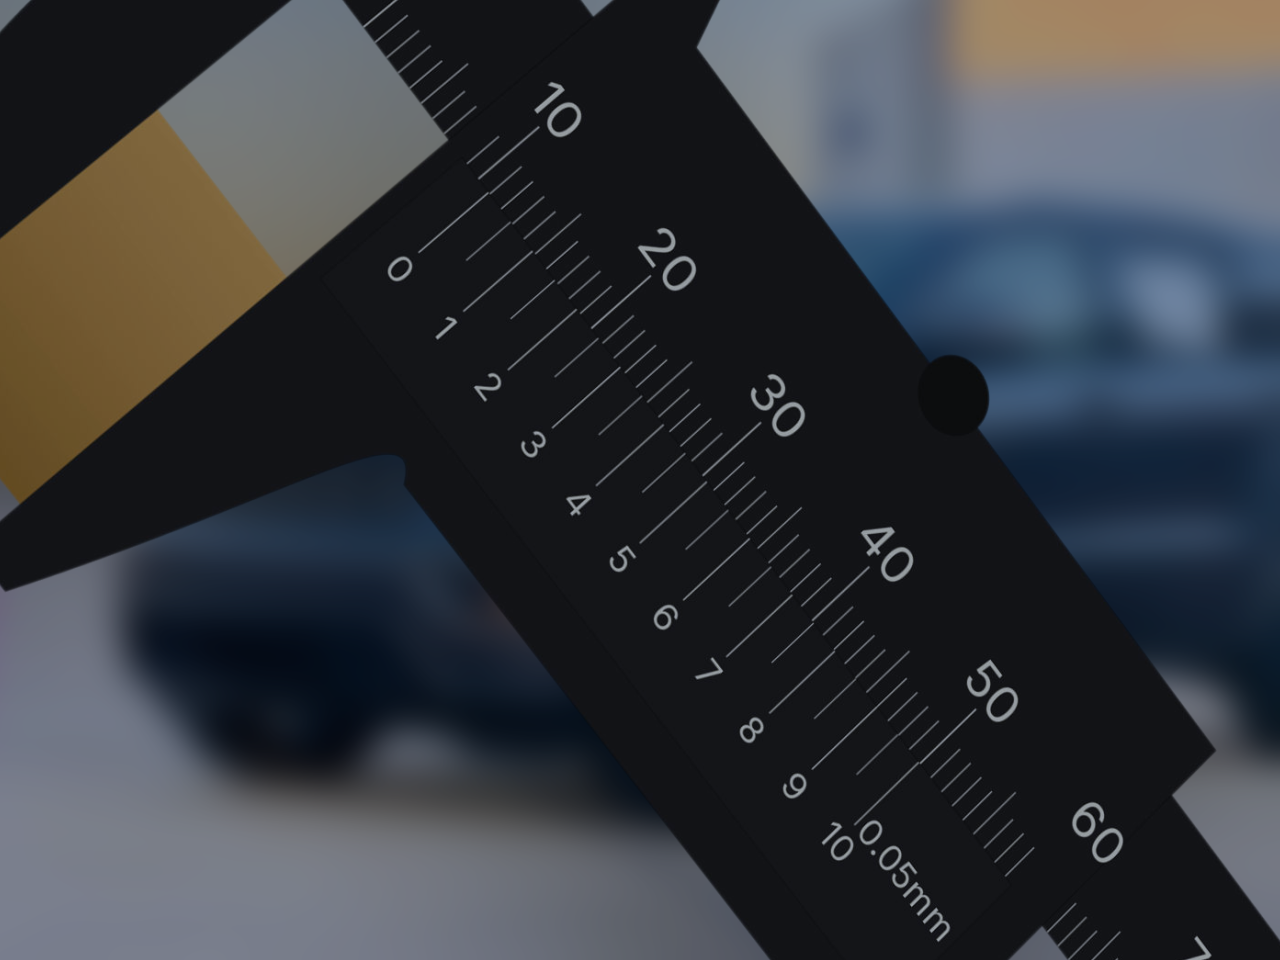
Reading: 10.9 mm
